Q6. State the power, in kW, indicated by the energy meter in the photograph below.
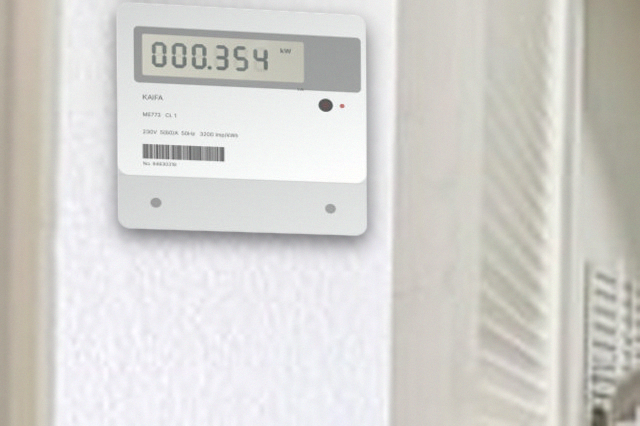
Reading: 0.354 kW
